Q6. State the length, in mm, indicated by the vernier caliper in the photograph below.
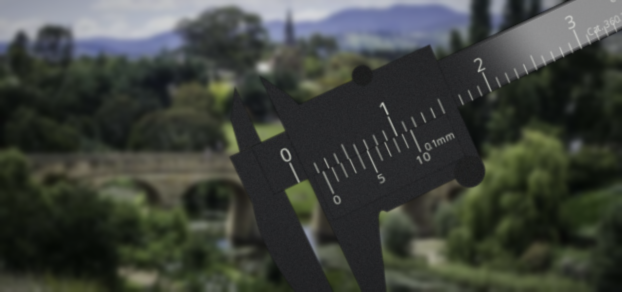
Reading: 2.4 mm
